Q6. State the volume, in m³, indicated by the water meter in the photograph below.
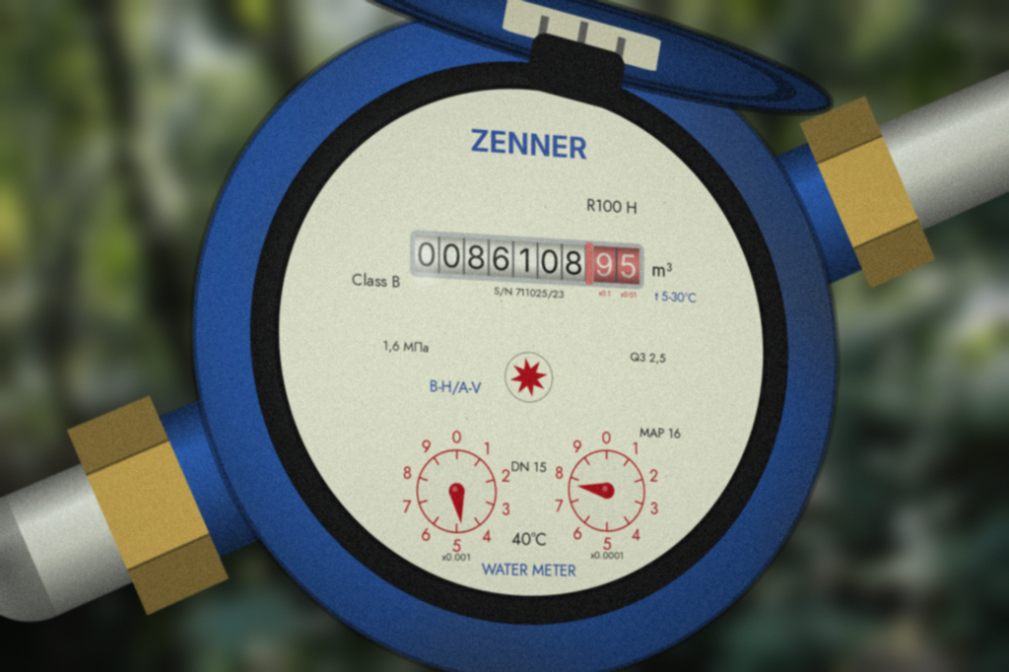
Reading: 86108.9547 m³
